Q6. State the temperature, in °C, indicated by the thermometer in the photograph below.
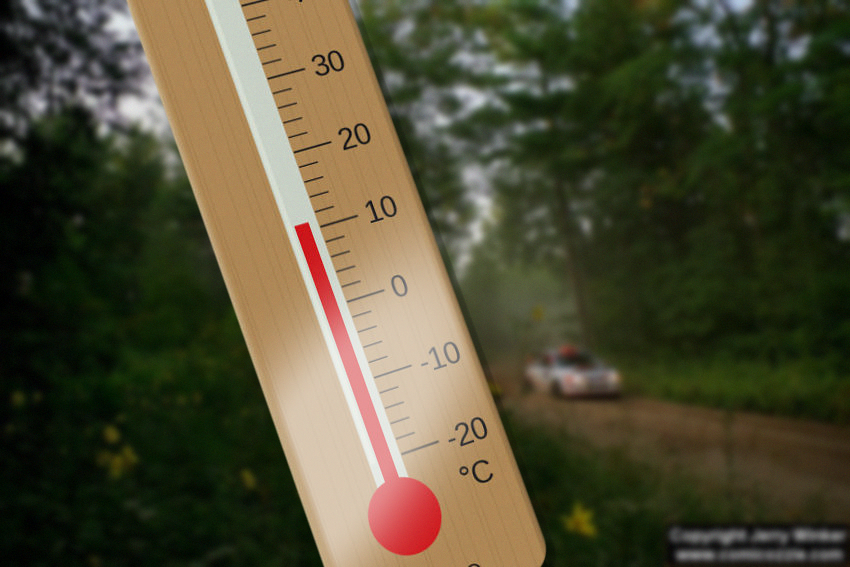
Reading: 11 °C
